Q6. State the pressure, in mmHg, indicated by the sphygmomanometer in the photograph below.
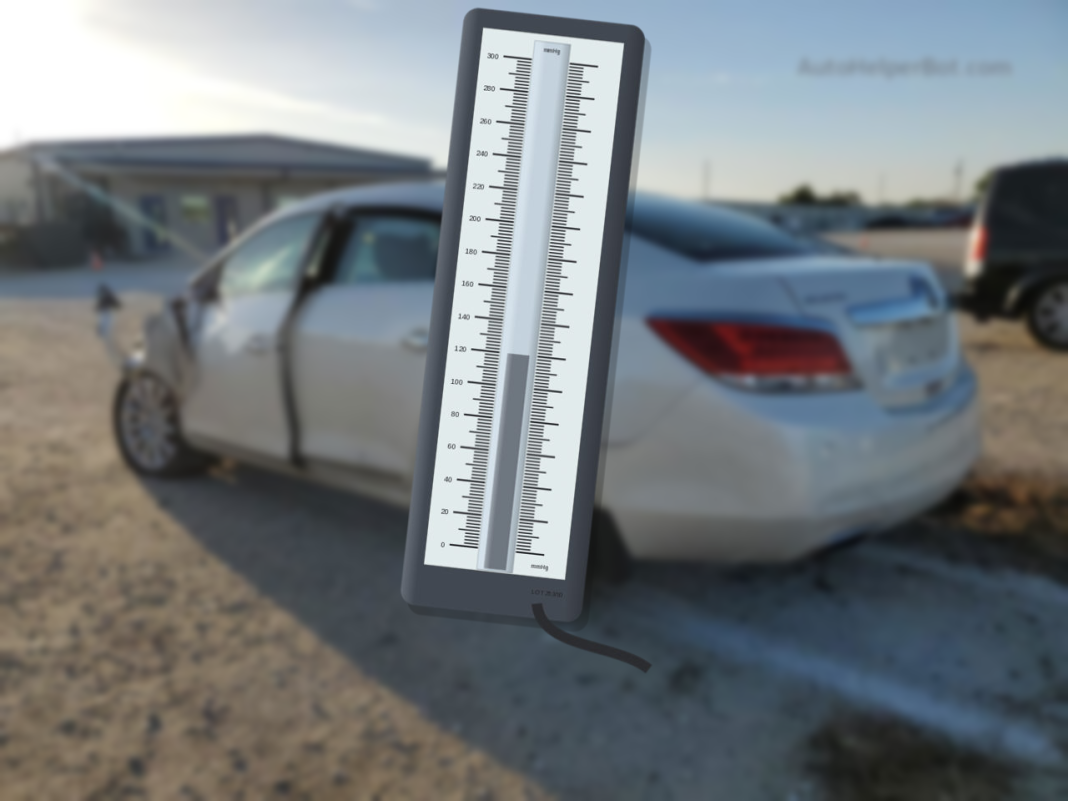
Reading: 120 mmHg
